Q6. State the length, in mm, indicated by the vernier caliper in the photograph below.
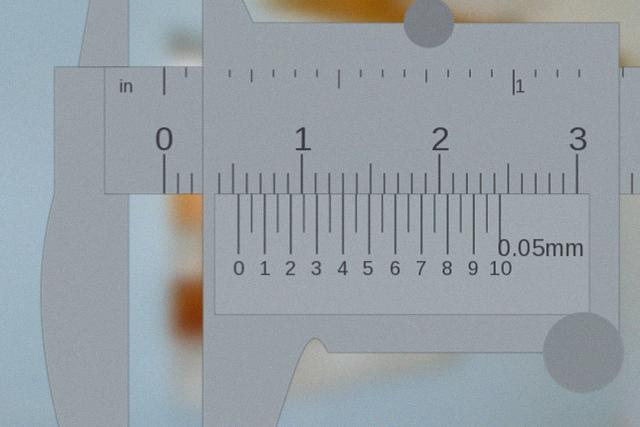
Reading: 5.4 mm
